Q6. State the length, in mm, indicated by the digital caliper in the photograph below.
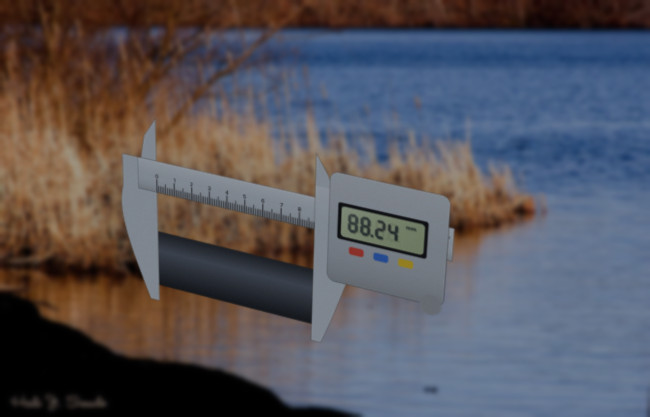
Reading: 88.24 mm
